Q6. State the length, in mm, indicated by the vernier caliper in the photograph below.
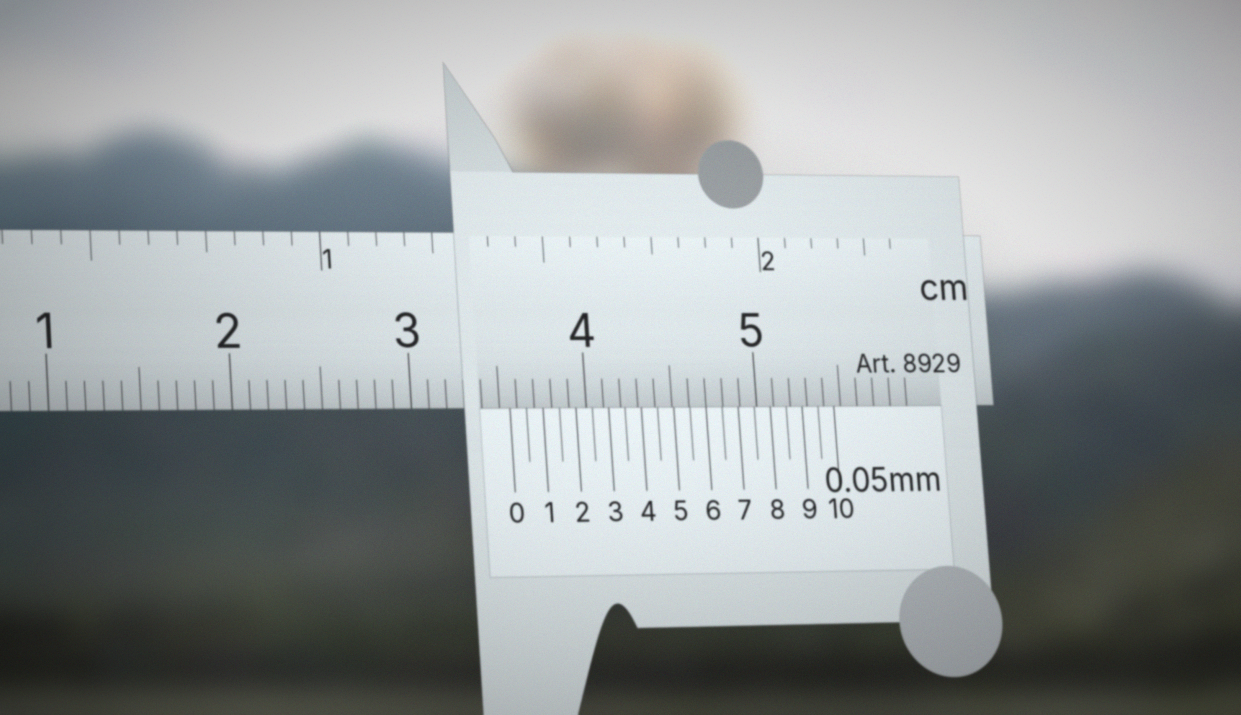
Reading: 35.6 mm
